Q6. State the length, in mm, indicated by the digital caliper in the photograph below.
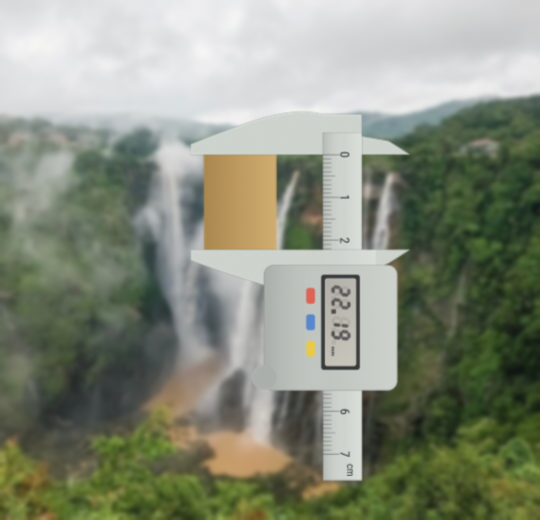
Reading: 22.19 mm
